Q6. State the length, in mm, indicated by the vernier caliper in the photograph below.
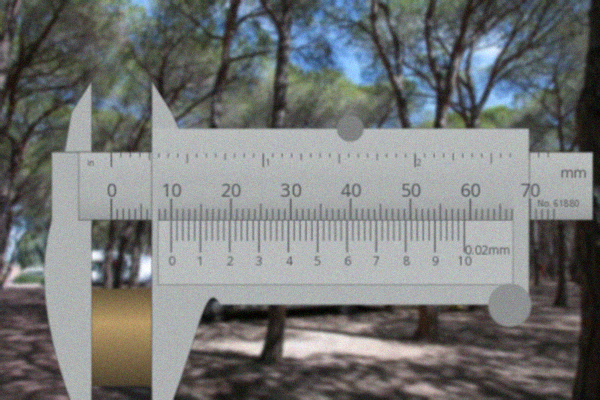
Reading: 10.0 mm
